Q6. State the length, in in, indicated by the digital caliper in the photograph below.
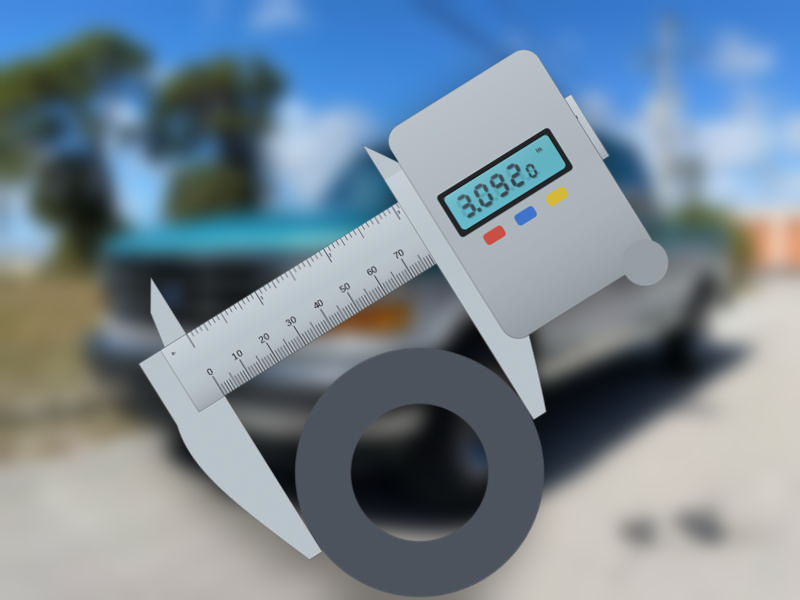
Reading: 3.0920 in
